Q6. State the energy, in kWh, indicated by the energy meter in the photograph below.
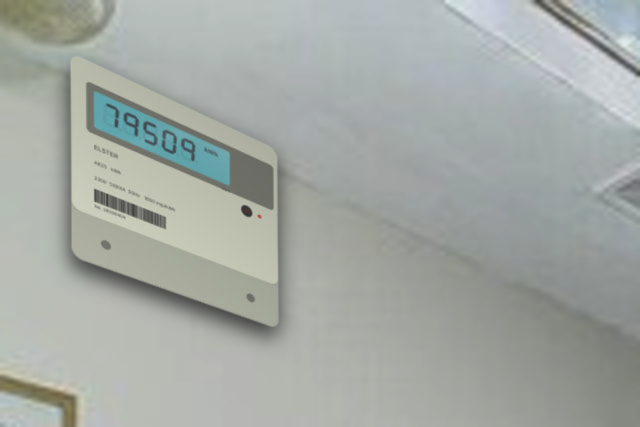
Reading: 79509 kWh
